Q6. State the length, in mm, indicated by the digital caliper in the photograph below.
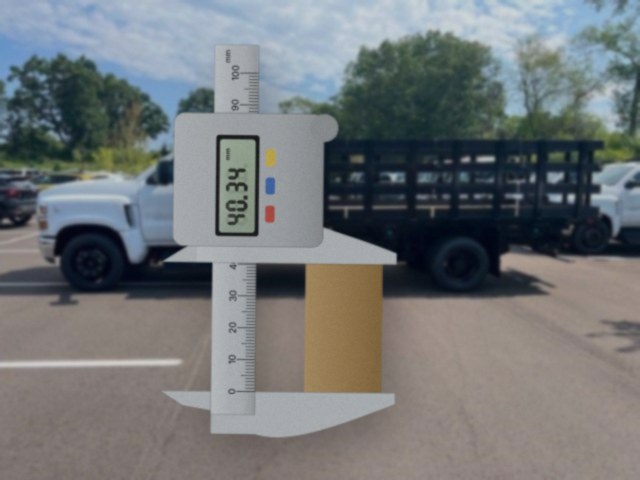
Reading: 40.34 mm
